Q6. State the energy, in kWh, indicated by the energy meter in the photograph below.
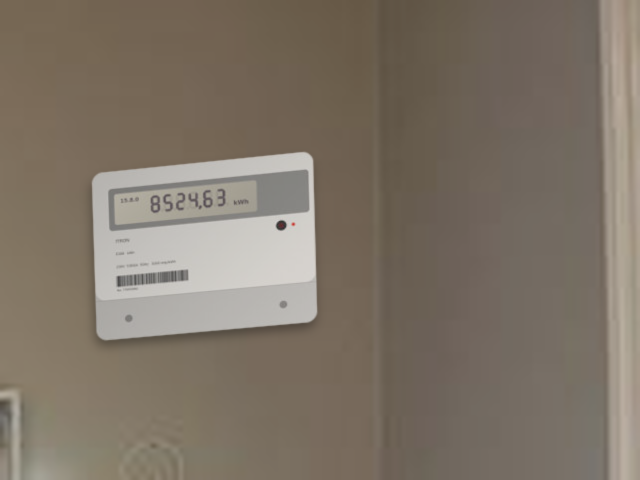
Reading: 8524.63 kWh
